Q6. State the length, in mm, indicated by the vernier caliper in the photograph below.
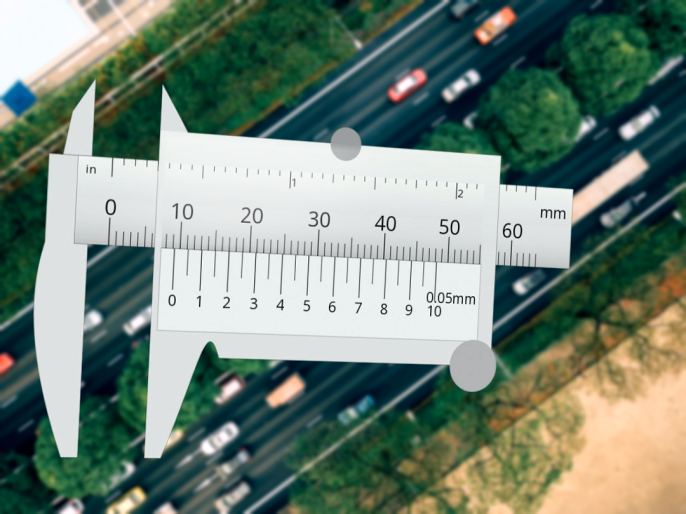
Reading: 9.2 mm
